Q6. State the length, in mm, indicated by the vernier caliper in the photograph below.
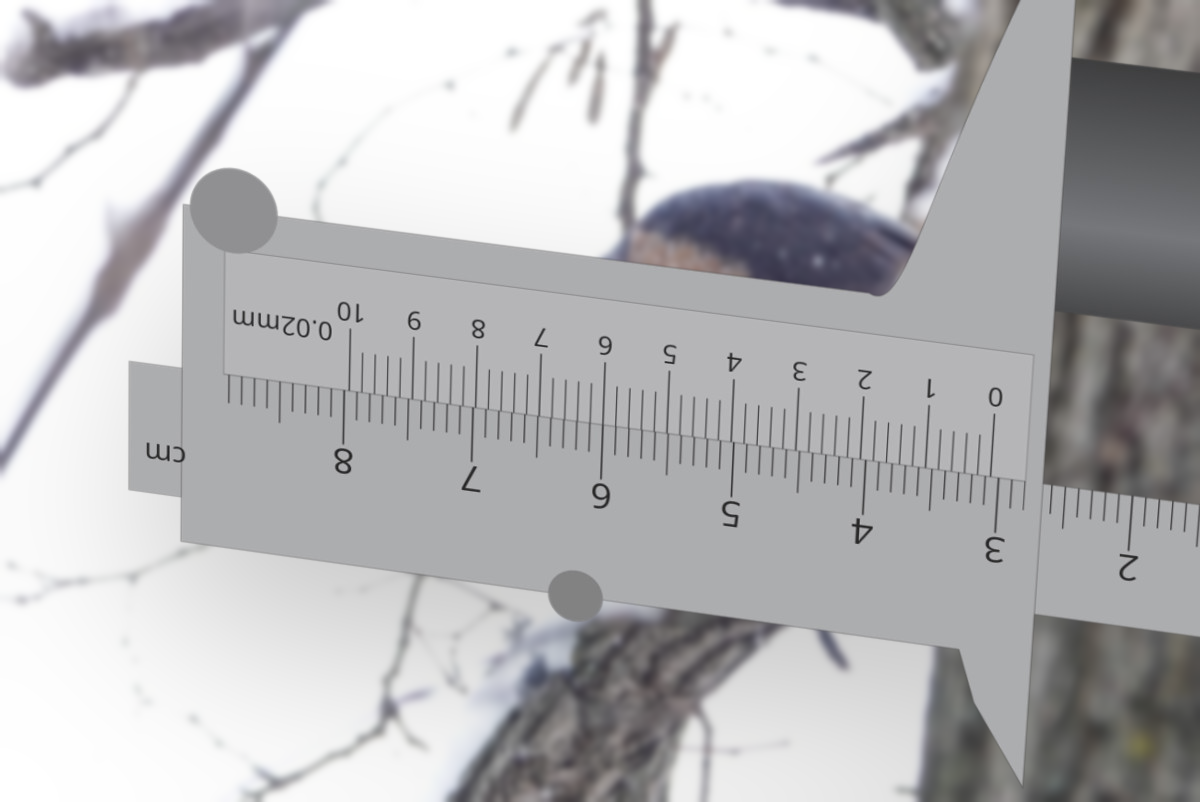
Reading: 30.6 mm
